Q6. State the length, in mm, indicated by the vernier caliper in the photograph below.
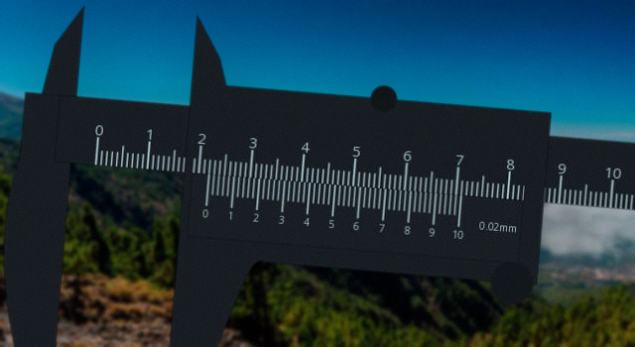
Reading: 22.0 mm
